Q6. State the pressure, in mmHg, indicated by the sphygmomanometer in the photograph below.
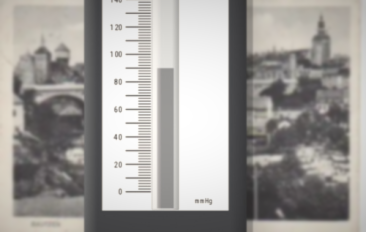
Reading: 90 mmHg
